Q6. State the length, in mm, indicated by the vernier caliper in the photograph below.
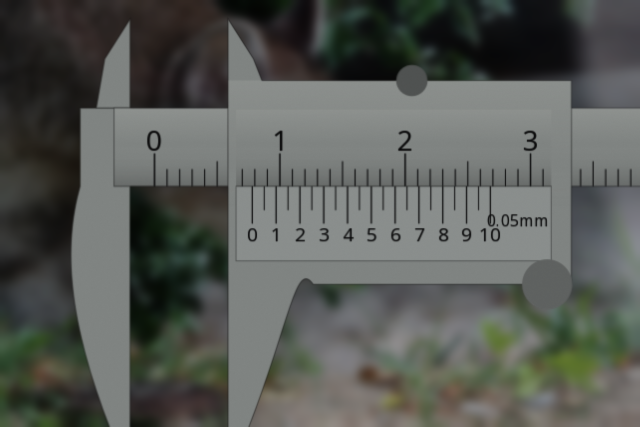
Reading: 7.8 mm
